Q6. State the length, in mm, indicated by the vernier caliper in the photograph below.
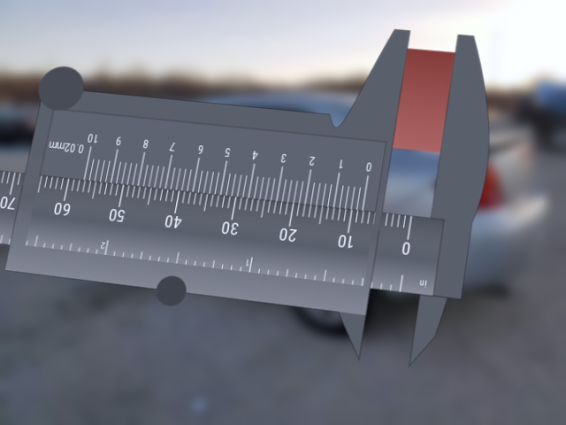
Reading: 8.2 mm
